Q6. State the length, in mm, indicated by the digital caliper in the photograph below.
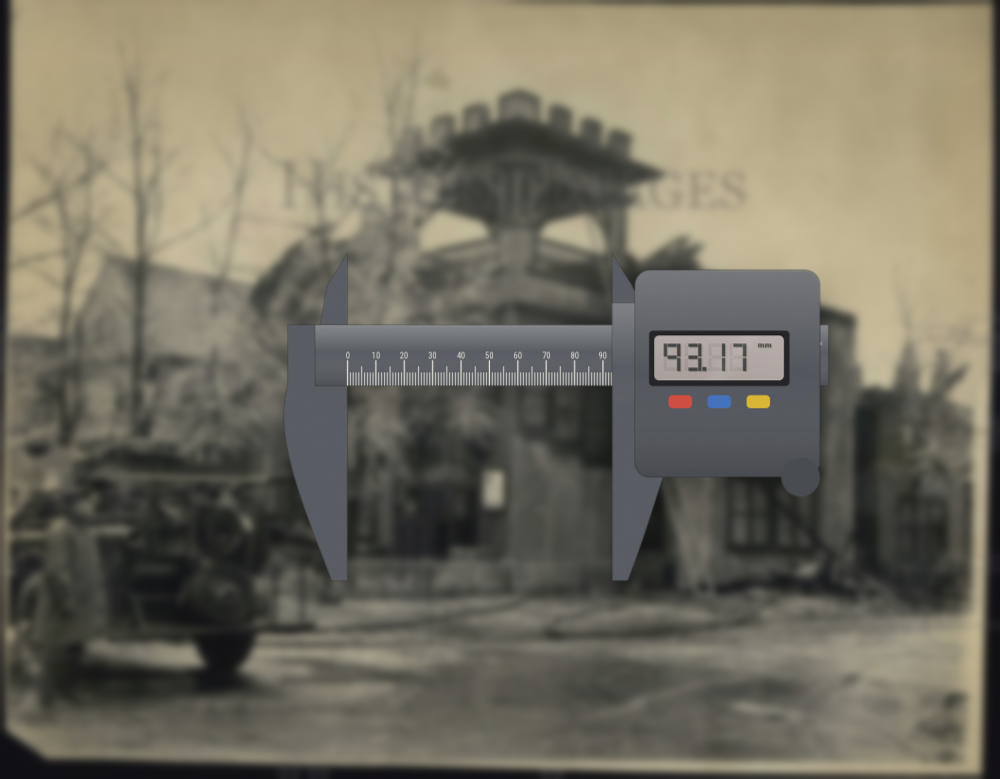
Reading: 93.17 mm
